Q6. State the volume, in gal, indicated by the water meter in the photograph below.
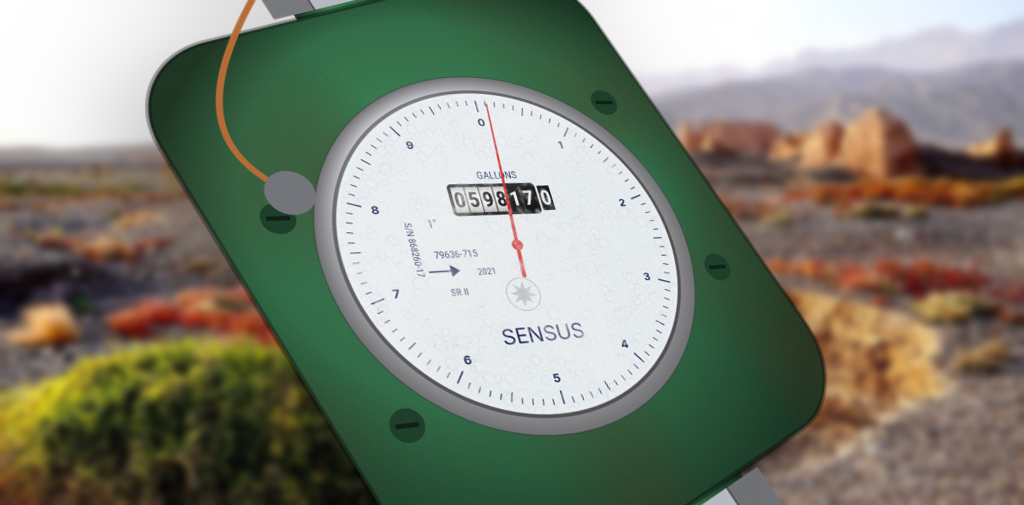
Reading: 598170.1 gal
